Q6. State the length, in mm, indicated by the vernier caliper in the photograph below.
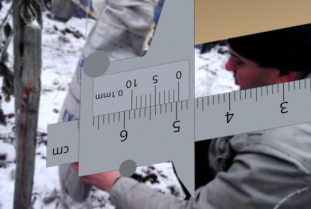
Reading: 49.6 mm
